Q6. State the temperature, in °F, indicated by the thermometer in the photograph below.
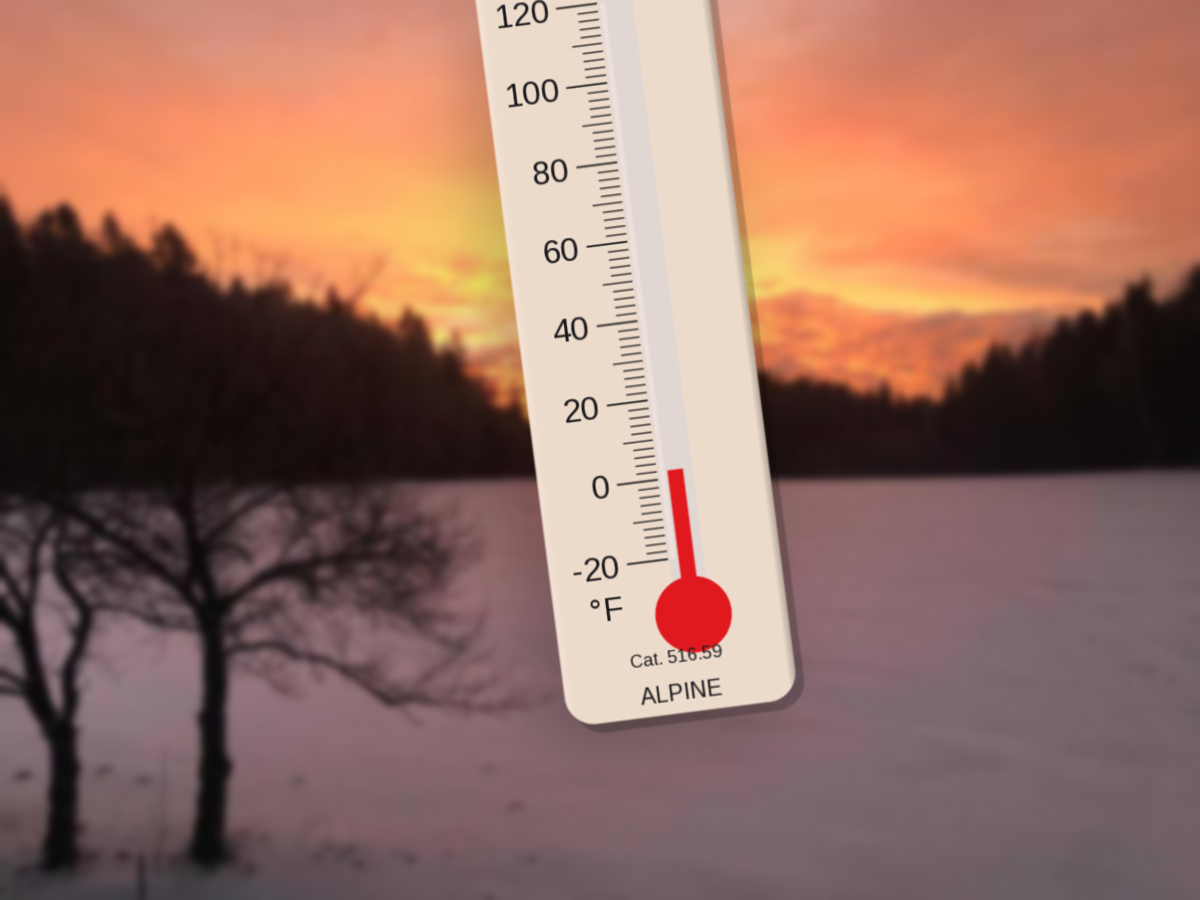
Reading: 2 °F
